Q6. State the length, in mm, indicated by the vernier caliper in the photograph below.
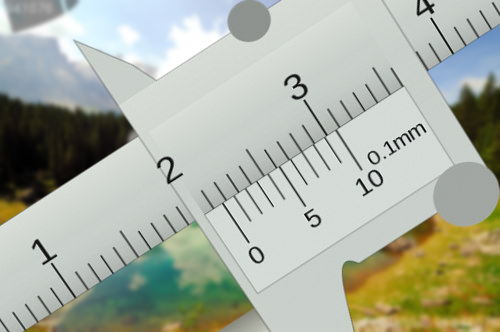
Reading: 21.7 mm
